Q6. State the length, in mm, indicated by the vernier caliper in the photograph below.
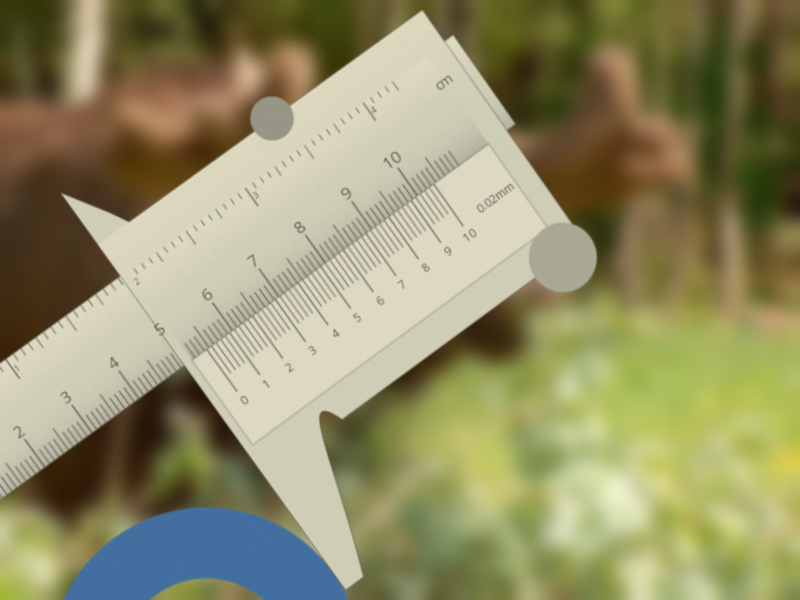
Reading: 54.5 mm
